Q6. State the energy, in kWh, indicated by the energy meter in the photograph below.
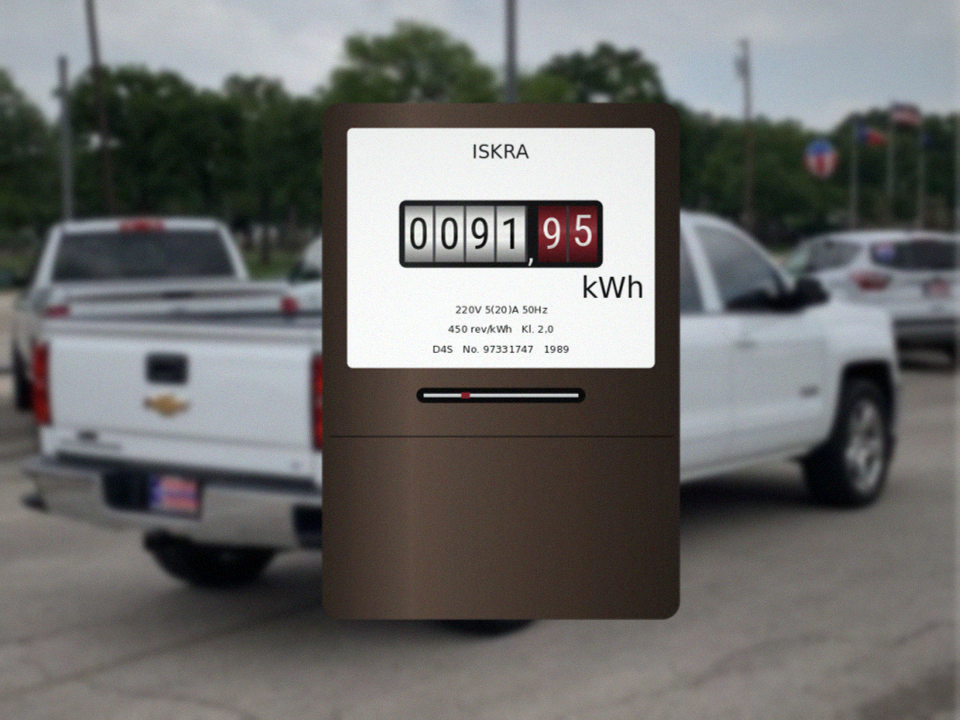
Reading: 91.95 kWh
